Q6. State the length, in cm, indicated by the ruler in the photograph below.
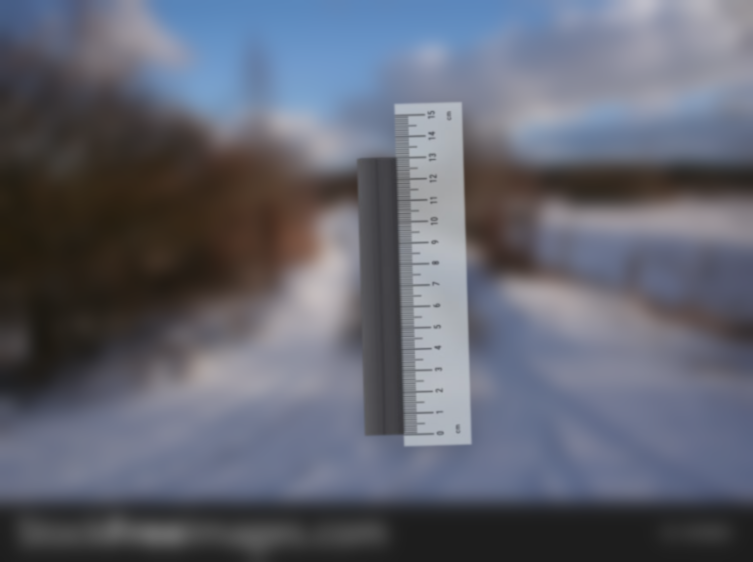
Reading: 13 cm
